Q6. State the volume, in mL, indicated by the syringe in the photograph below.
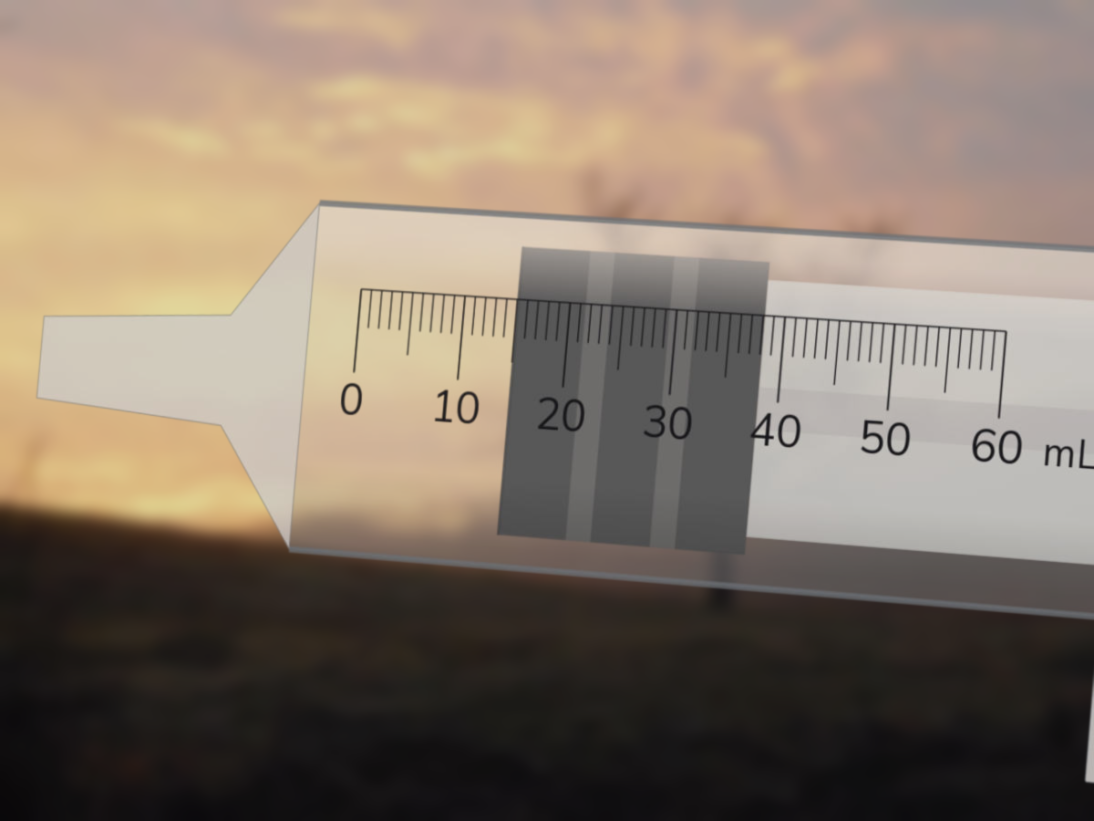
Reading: 15 mL
